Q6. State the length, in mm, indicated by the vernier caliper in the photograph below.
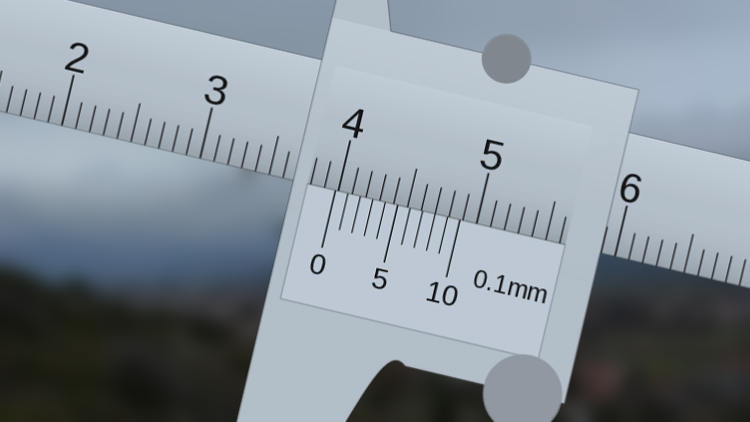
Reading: 39.8 mm
